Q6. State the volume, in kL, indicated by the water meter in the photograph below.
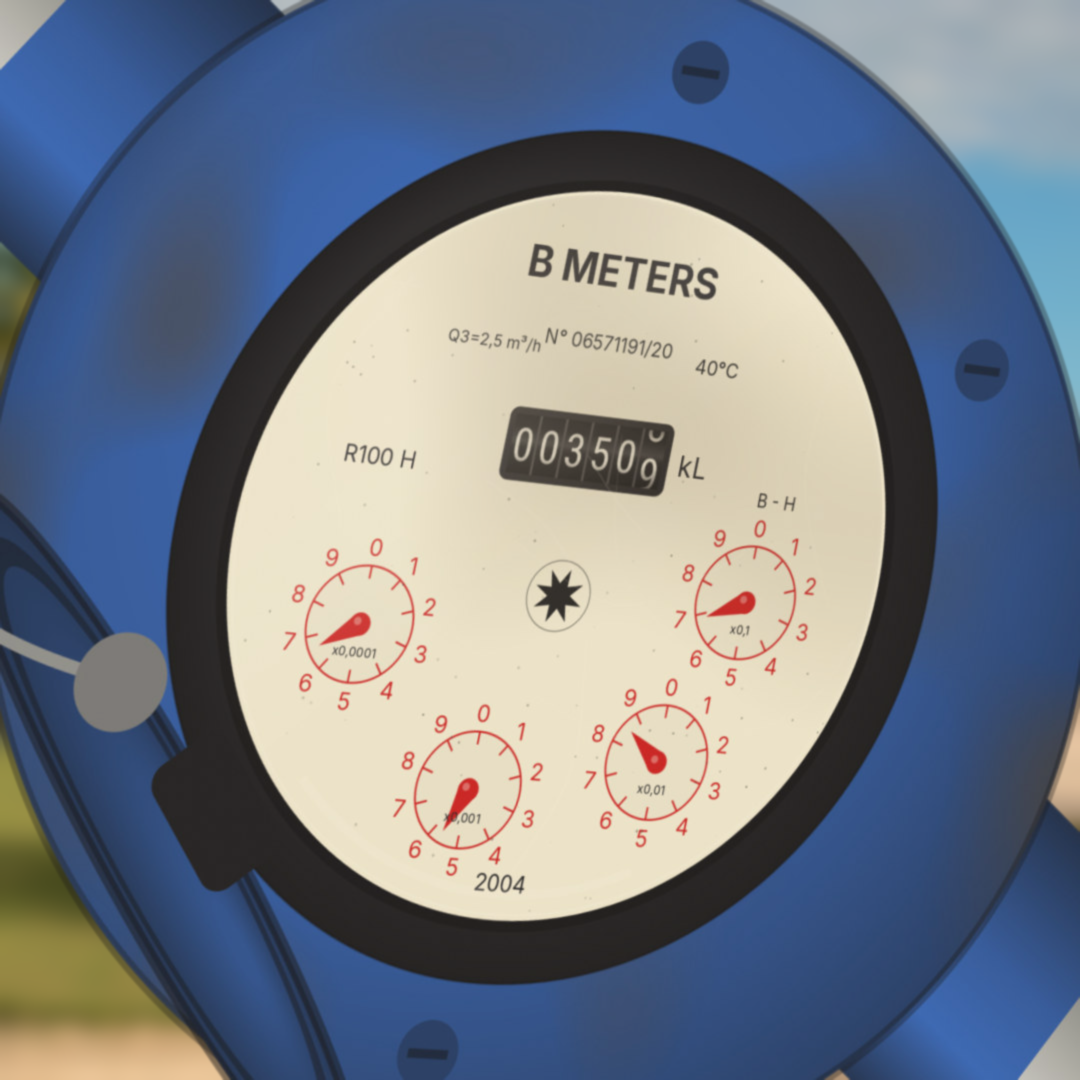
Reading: 3508.6856 kL
